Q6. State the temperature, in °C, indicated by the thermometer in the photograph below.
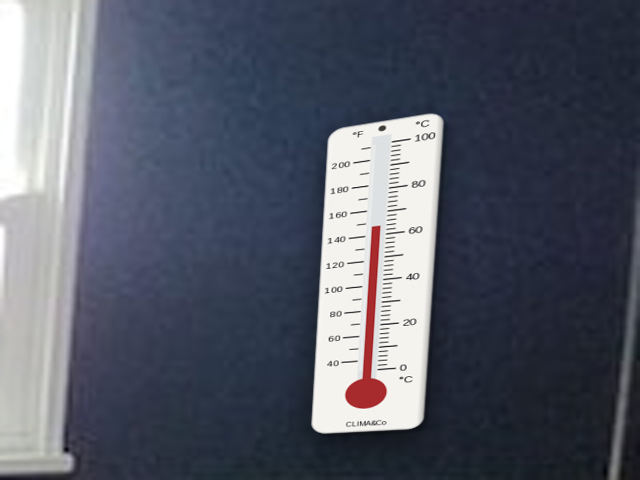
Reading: 64 °C
